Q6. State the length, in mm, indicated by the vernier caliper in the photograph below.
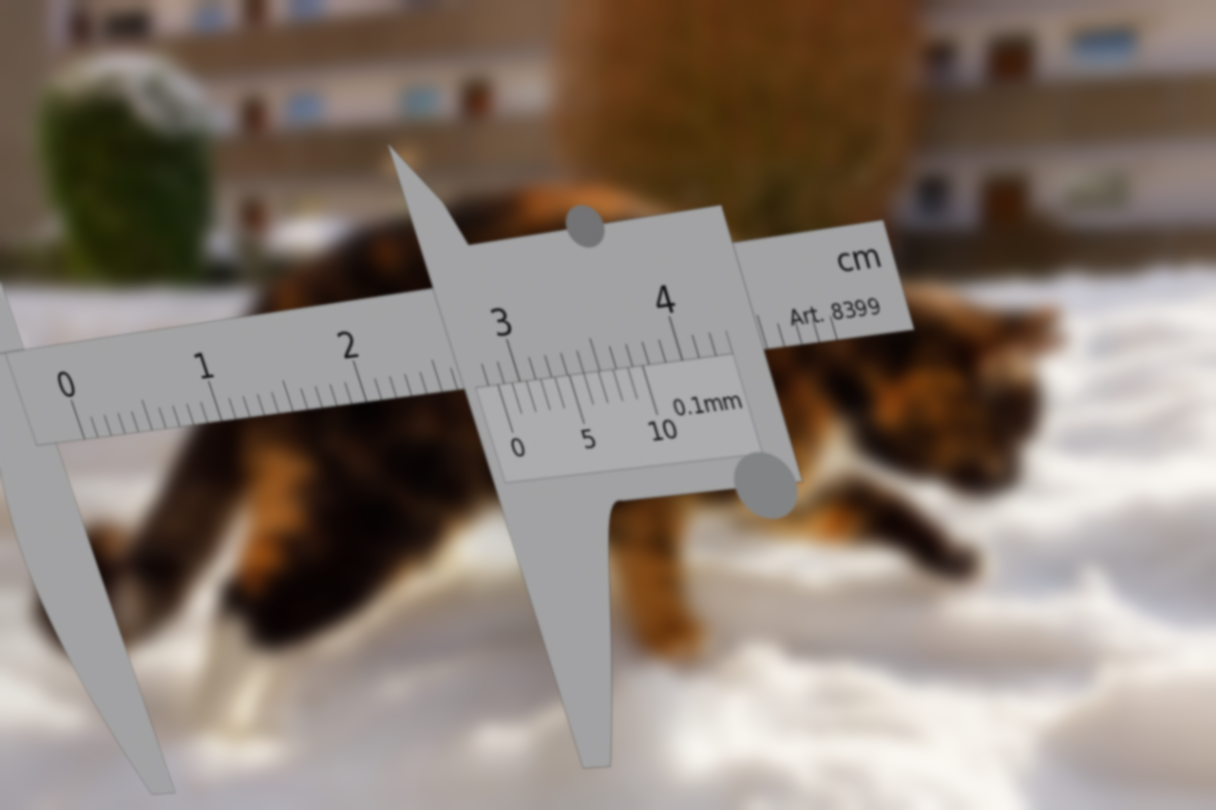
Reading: 28.6 mm
